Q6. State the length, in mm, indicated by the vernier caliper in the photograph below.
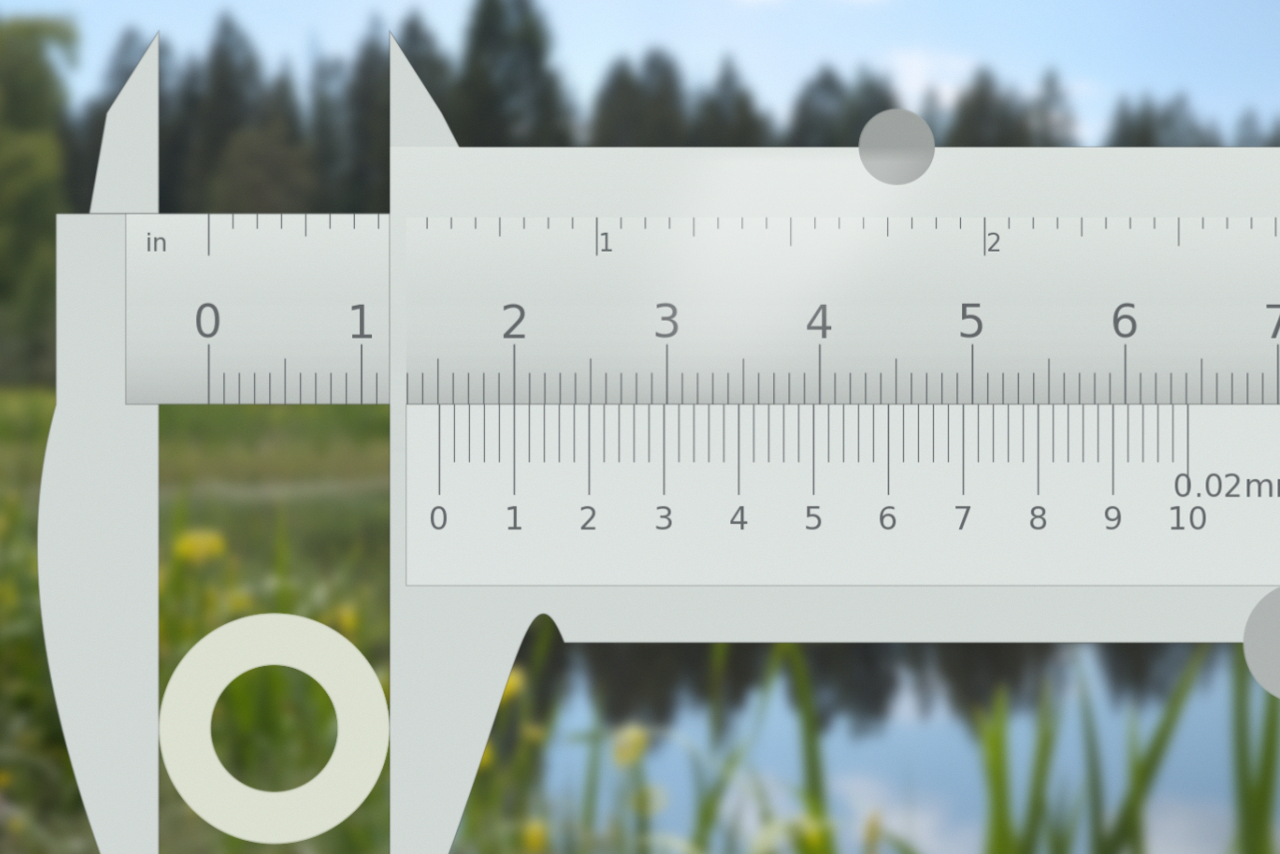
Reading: 15.1 mm
